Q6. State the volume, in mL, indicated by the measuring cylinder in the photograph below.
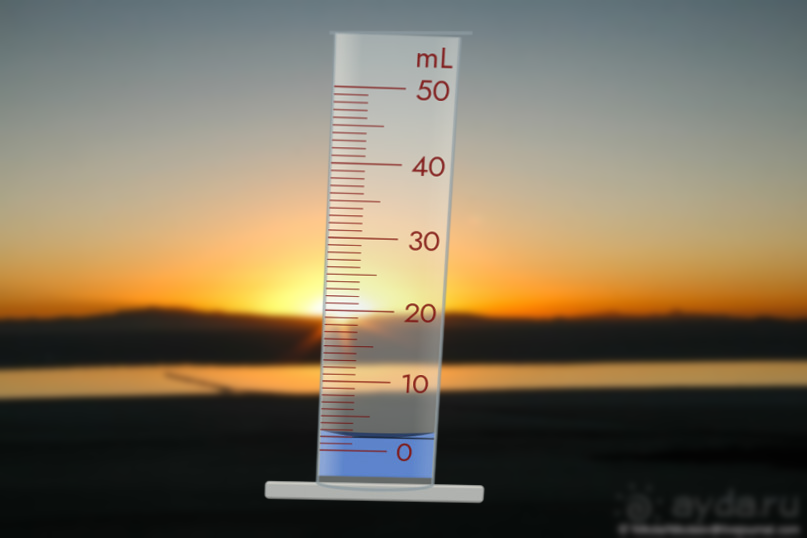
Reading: 2 mL
